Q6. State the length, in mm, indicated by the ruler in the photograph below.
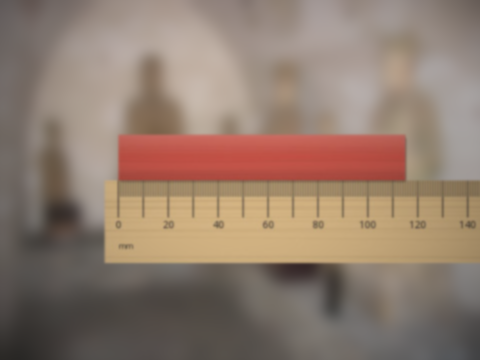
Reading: 115 mm
